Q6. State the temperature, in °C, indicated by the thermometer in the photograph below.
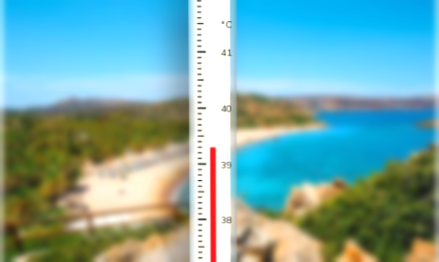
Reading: 39.3 °C
